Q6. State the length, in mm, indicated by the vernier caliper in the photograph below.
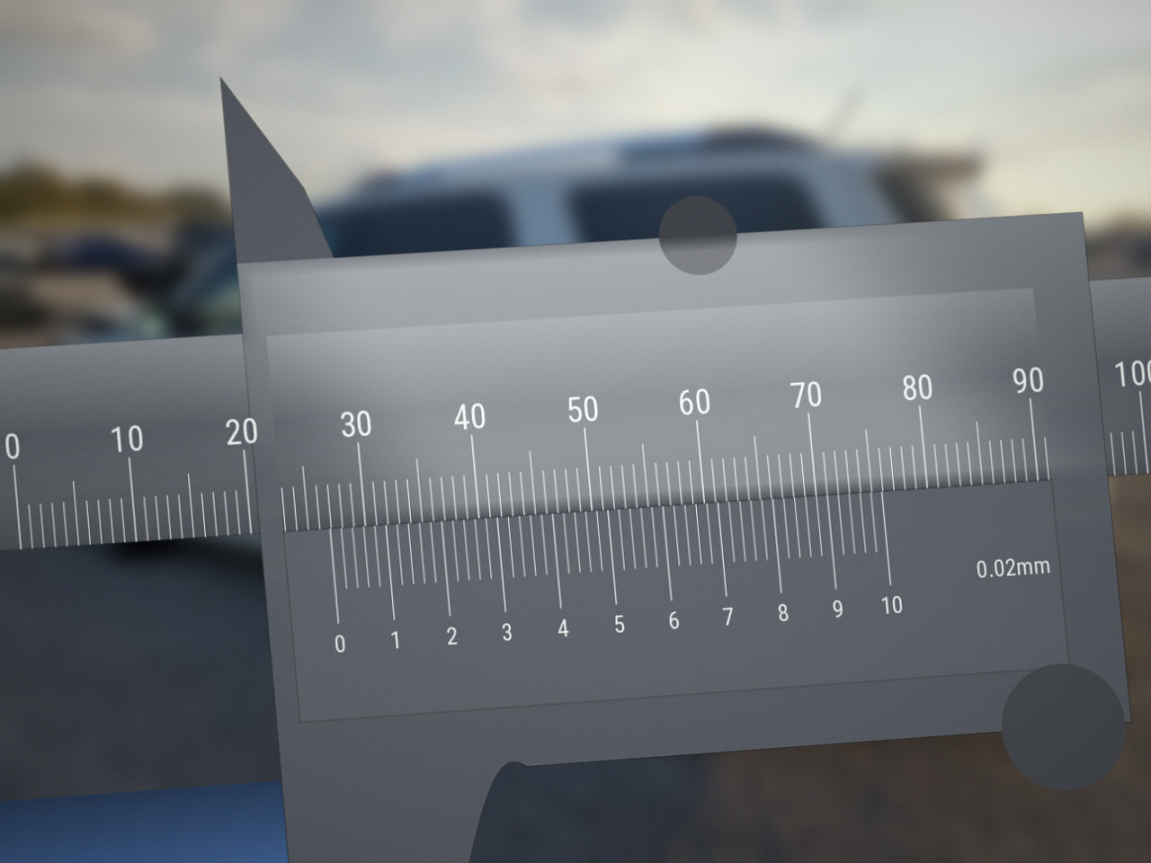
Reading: 26.9 mm
